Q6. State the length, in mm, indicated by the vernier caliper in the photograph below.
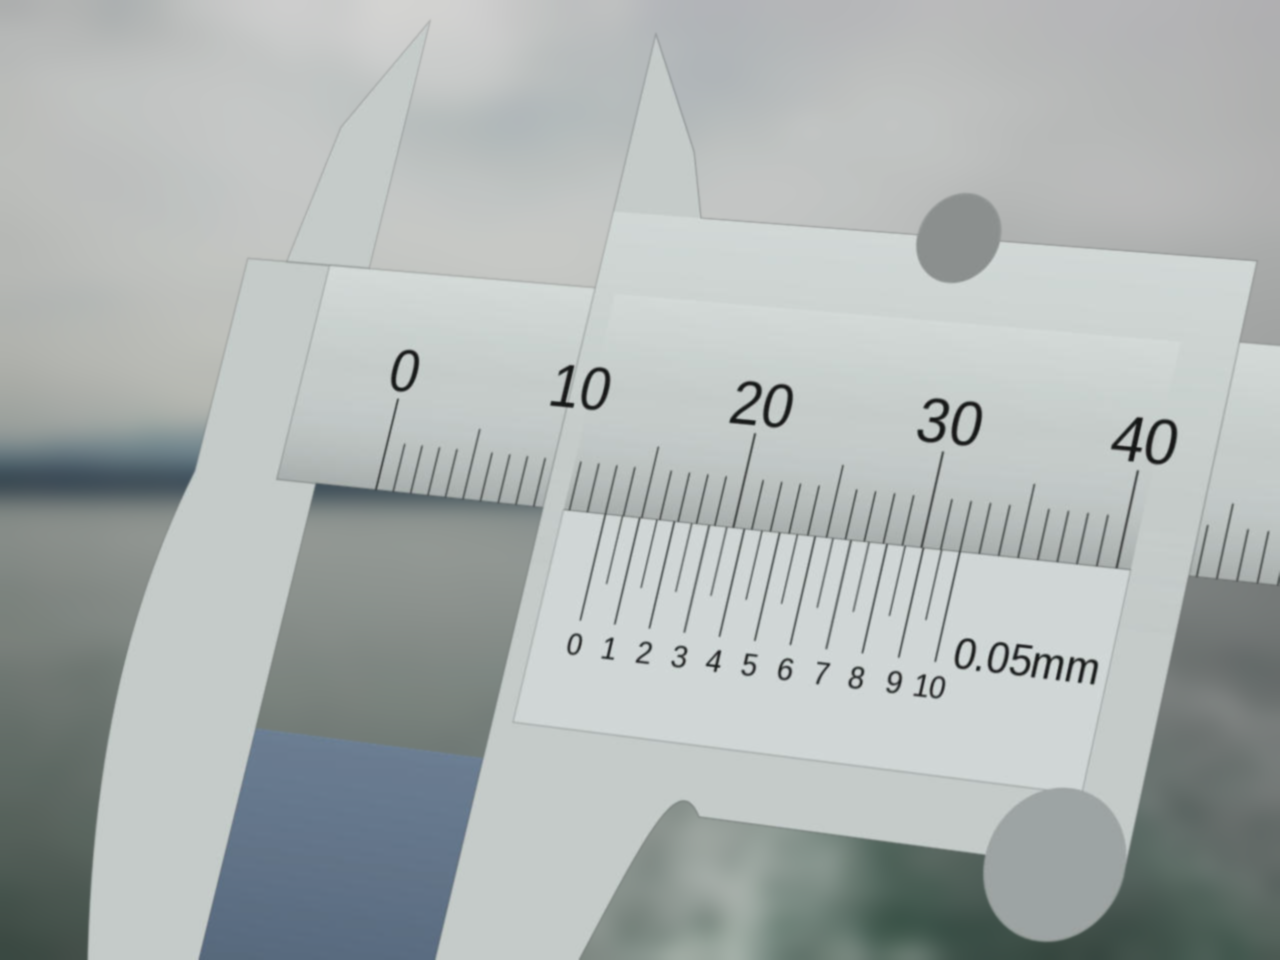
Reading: 13.0 mm
